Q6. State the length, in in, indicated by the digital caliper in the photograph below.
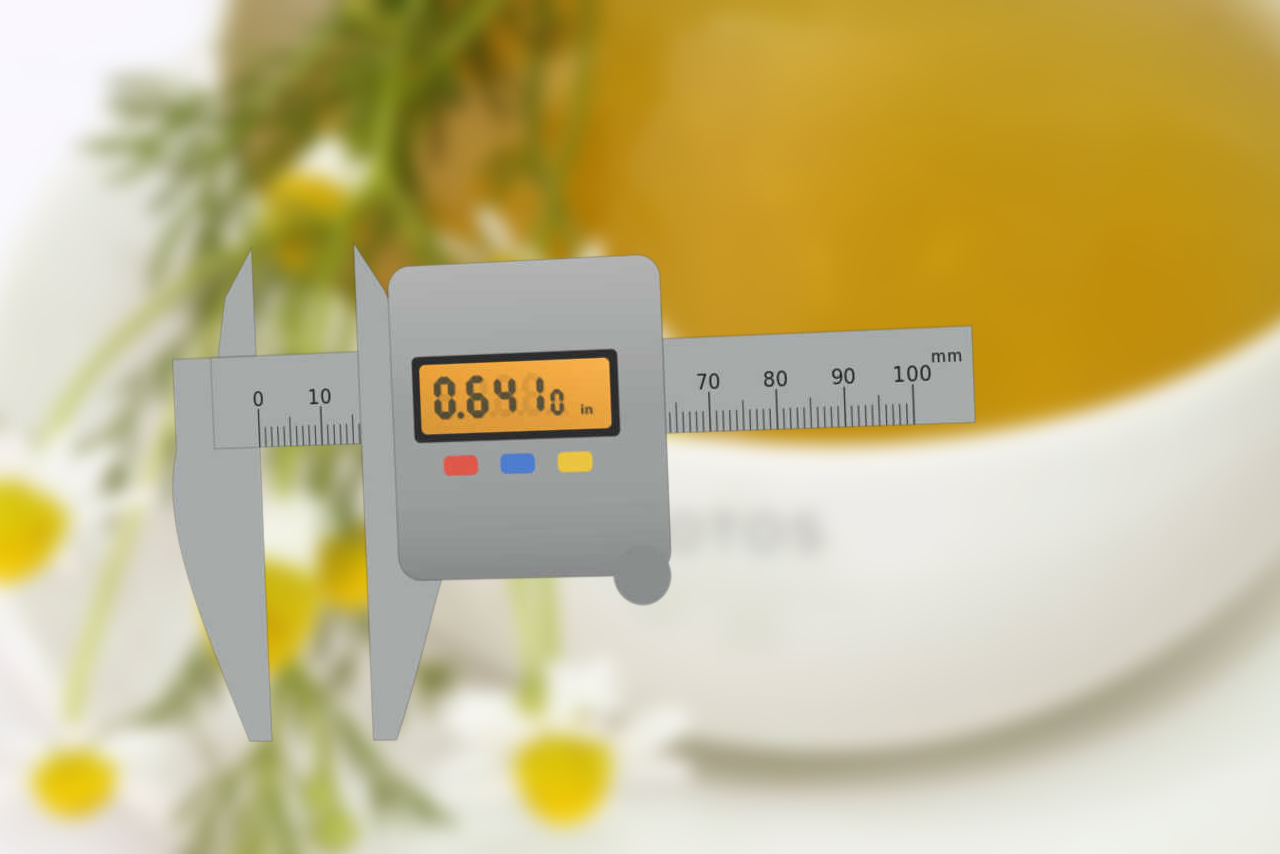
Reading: 0.6410 in
